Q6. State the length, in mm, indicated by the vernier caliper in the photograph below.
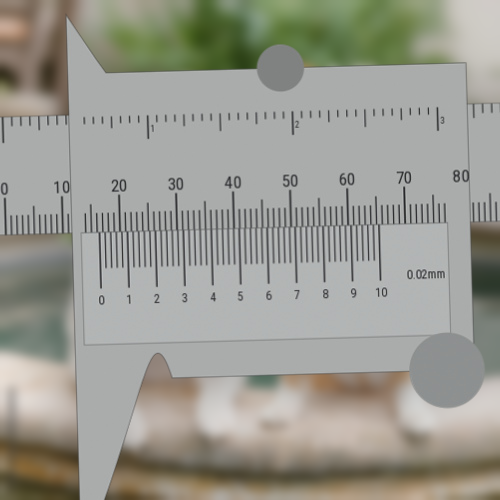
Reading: 16.4 mm
